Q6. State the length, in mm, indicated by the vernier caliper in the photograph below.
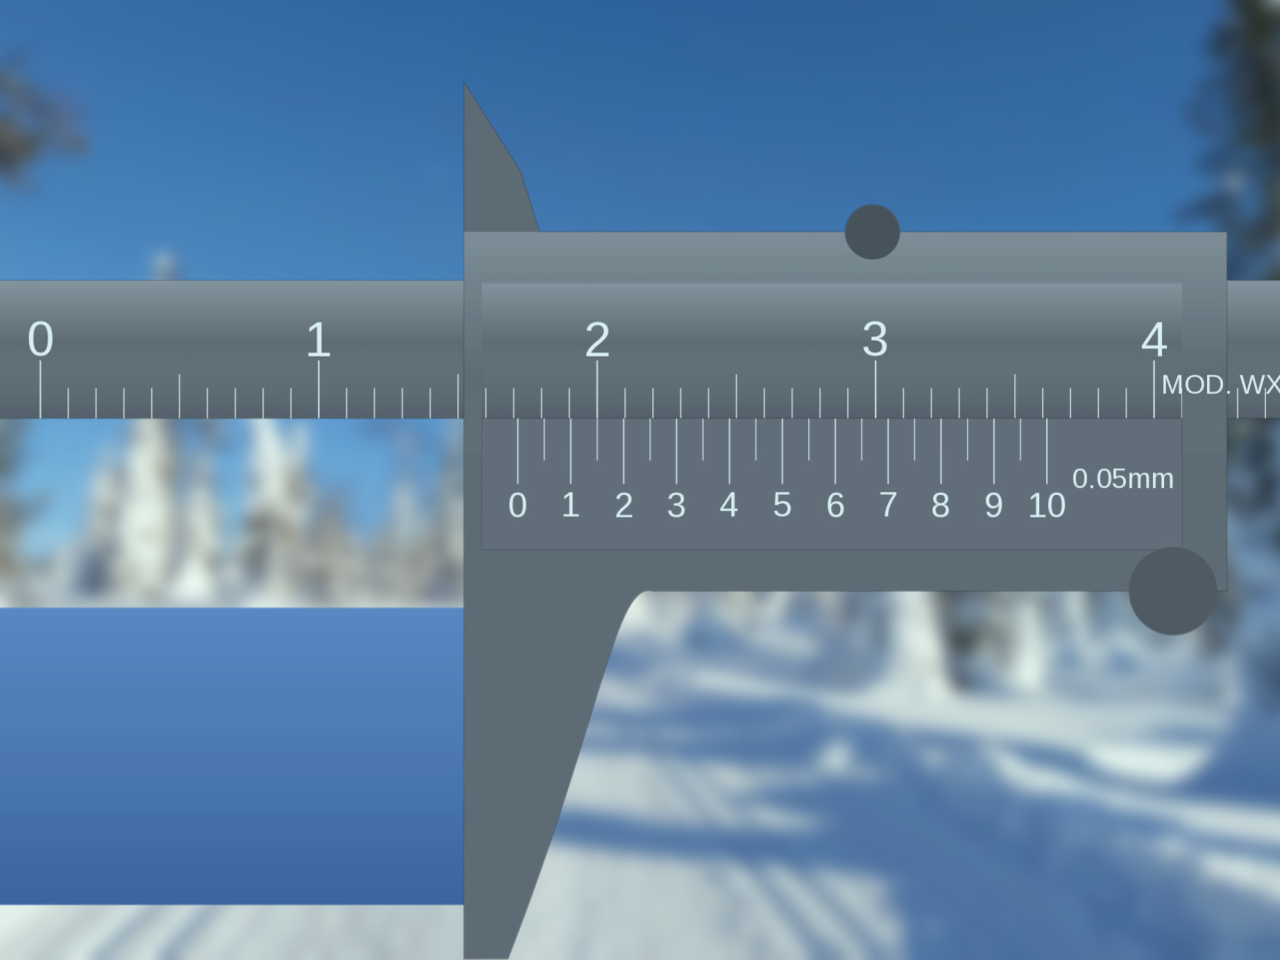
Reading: 17.15 mm
